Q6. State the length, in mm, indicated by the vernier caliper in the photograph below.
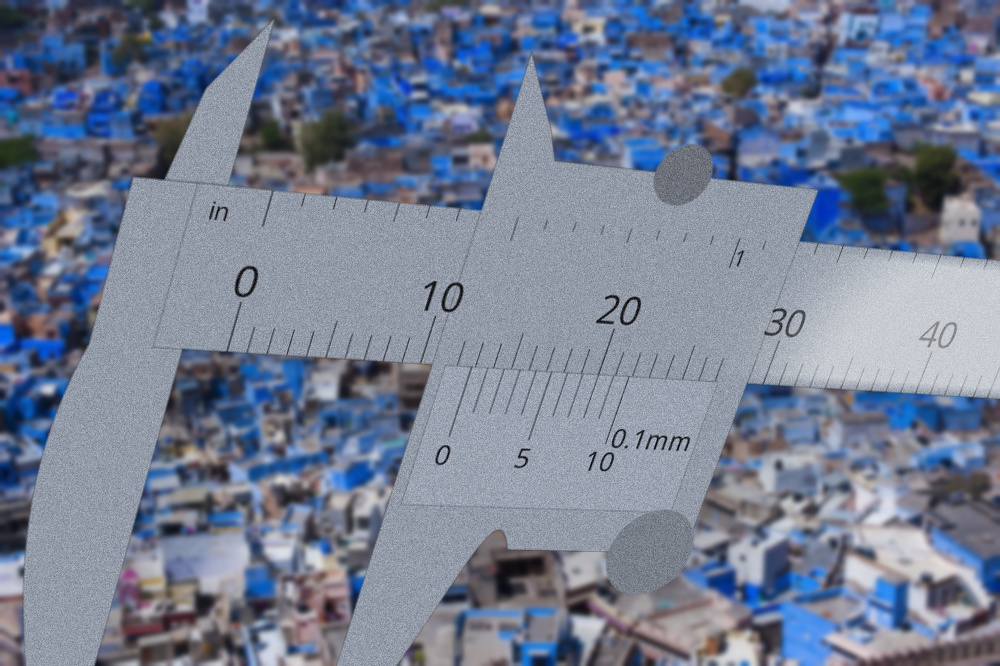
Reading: 12.8 mm
